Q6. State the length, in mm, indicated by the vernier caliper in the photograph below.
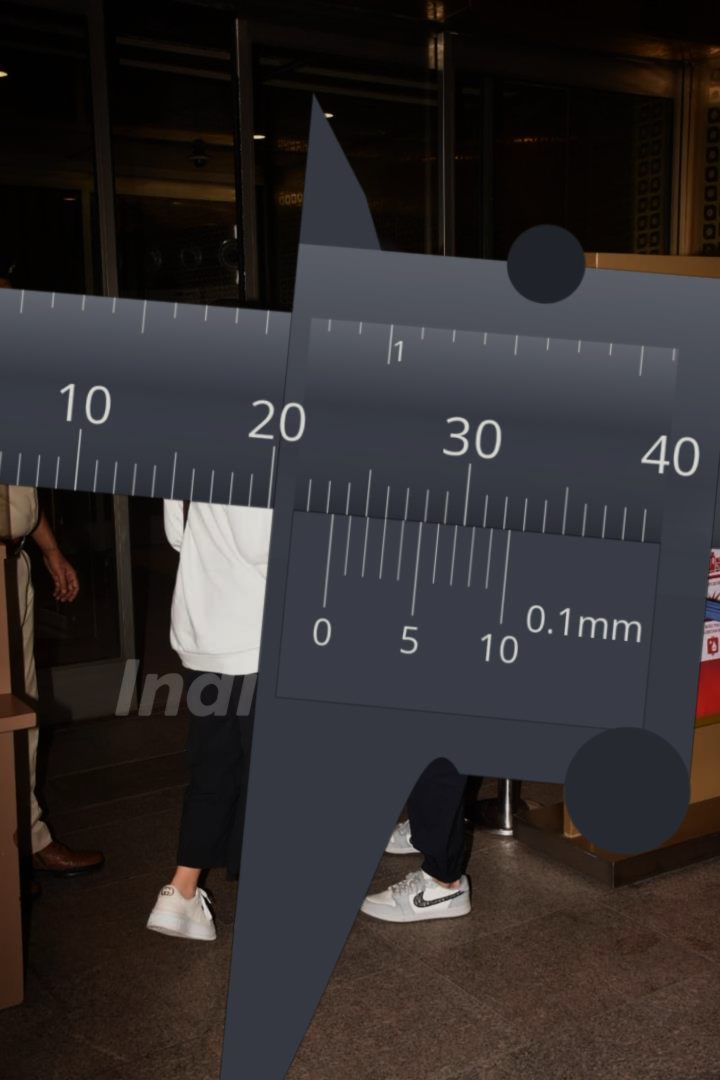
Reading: 23.3 mm
